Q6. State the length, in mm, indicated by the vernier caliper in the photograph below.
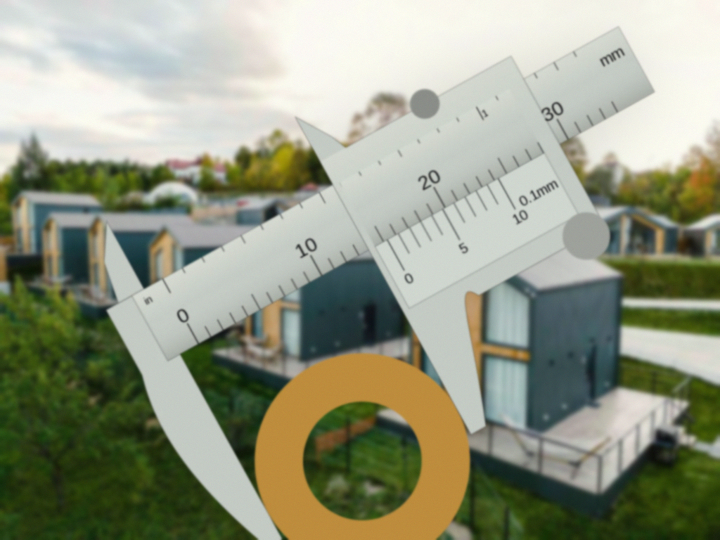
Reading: 15.3 mm
